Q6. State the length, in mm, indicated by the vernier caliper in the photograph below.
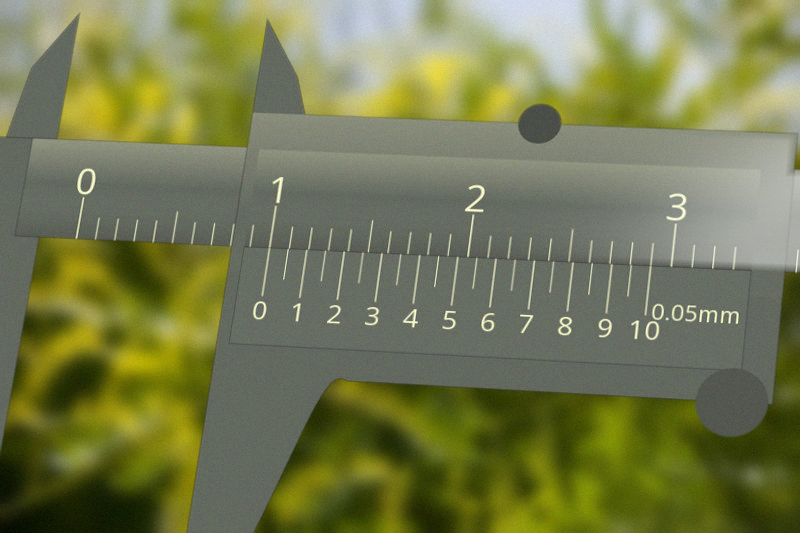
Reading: 10.0 mm
